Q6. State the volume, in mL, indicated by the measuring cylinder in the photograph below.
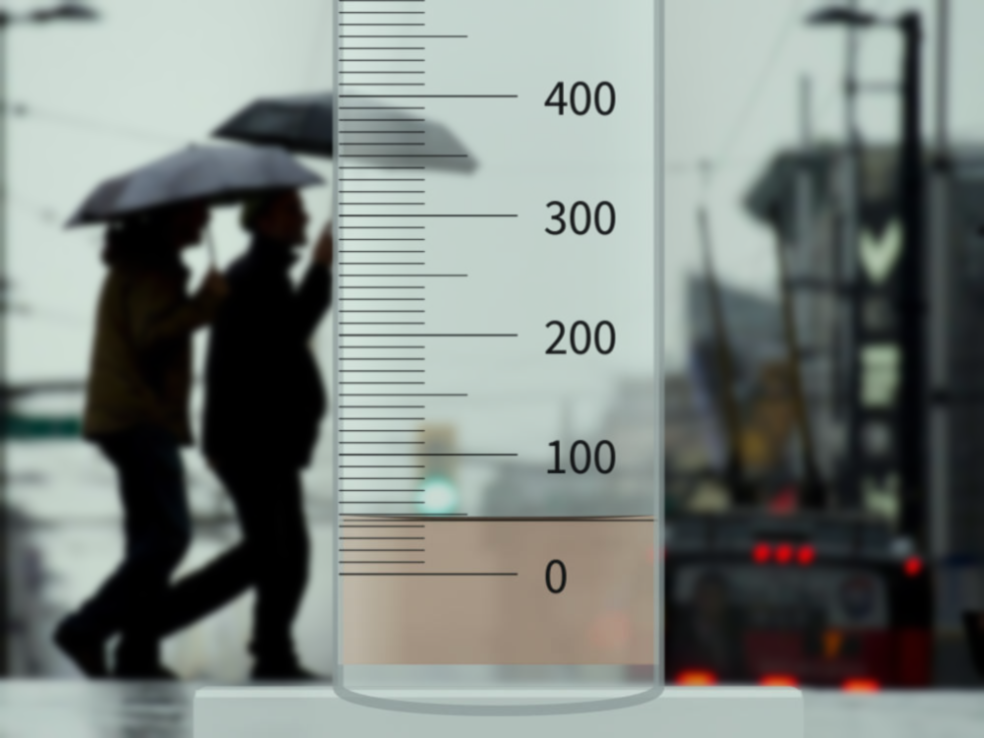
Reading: 45 mL
